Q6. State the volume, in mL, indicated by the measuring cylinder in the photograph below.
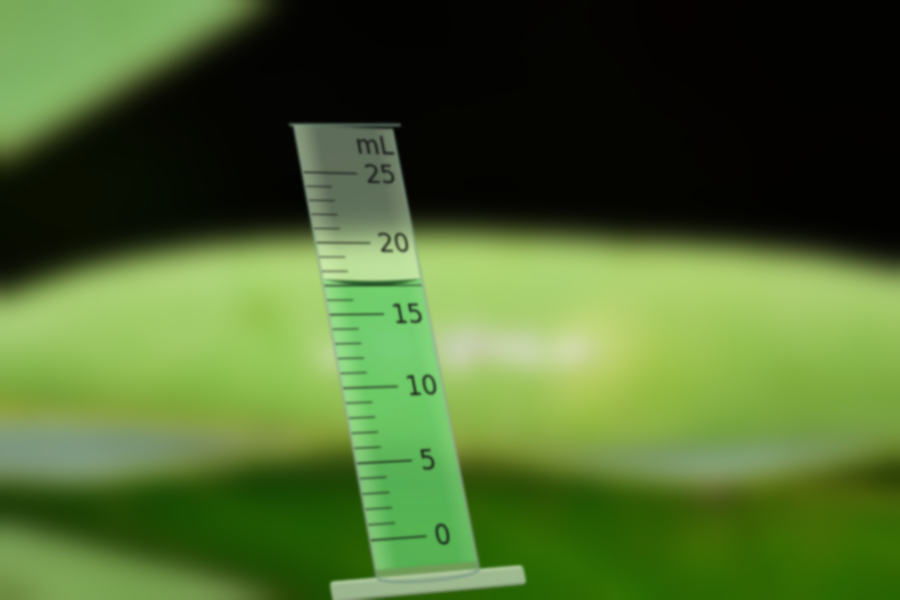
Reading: 17 mL
